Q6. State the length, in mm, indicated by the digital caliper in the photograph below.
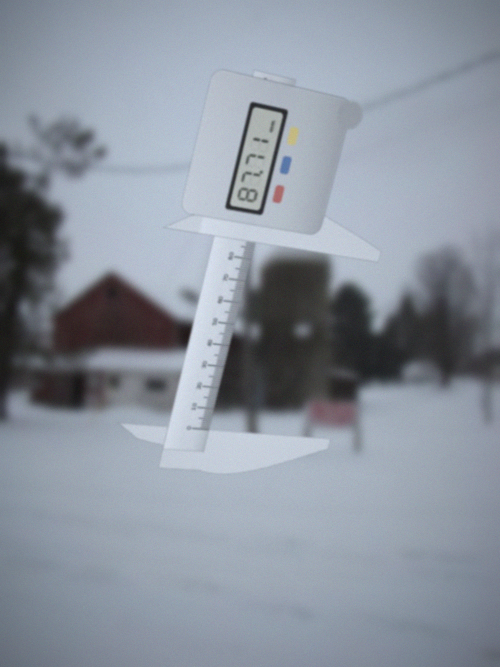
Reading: 87.71 mm
